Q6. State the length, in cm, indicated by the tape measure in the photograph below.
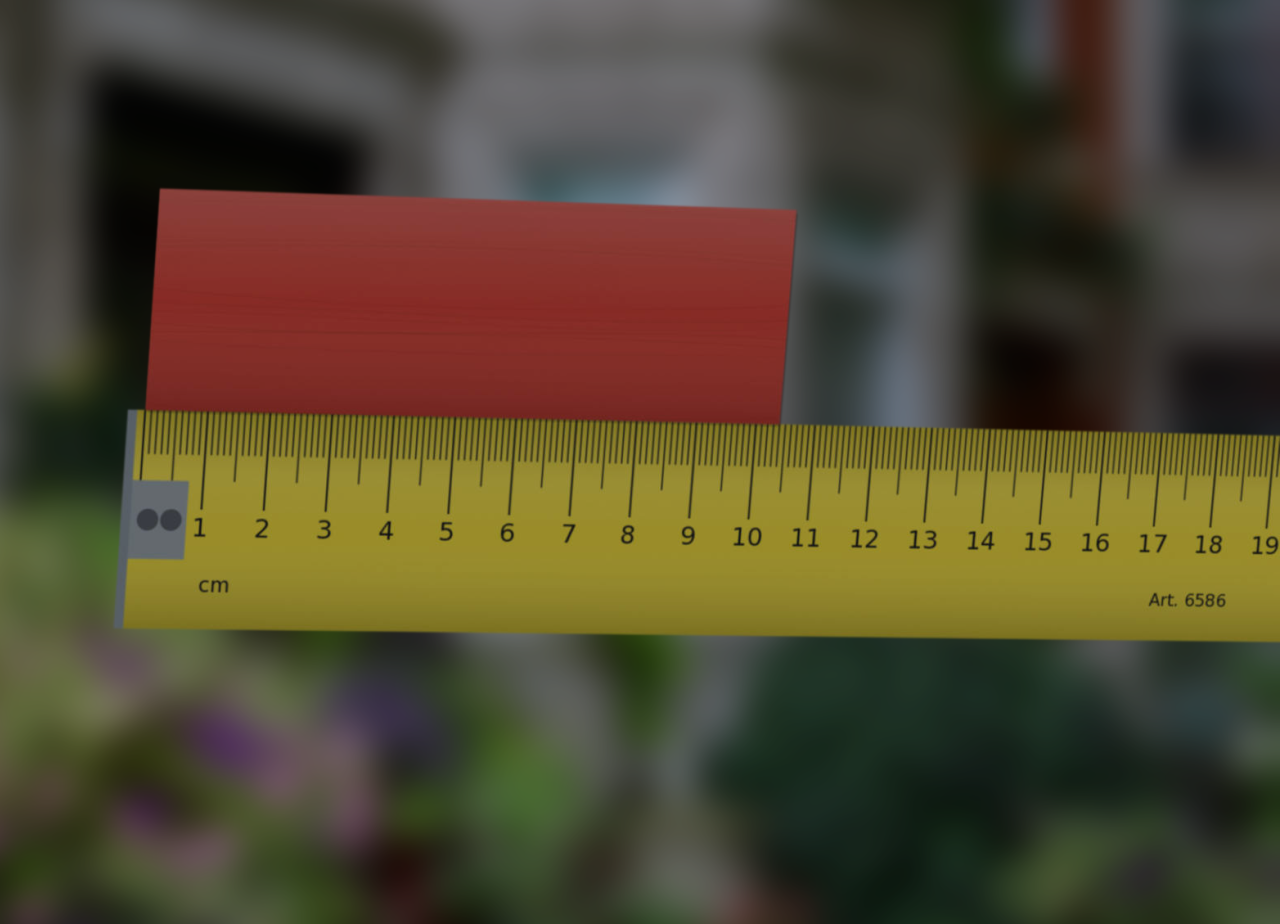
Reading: 10.4 cm
